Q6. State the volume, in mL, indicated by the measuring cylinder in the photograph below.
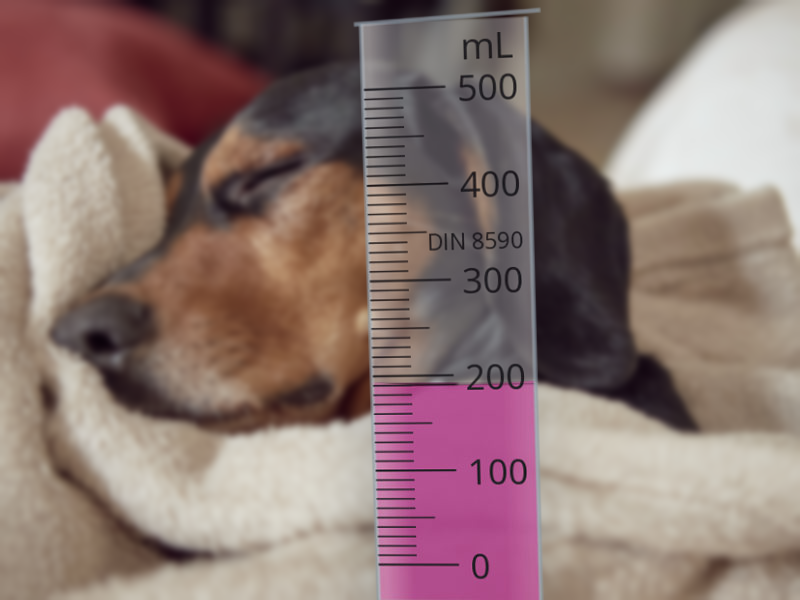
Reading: 190 mL
